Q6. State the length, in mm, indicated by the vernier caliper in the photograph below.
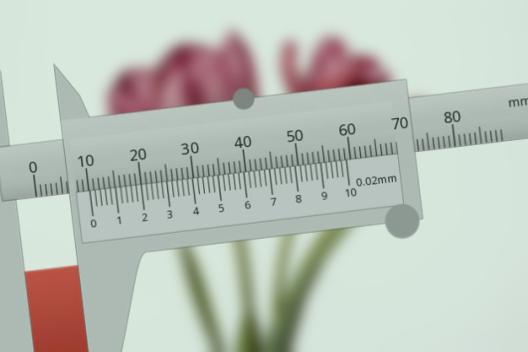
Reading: 10.2 mm
